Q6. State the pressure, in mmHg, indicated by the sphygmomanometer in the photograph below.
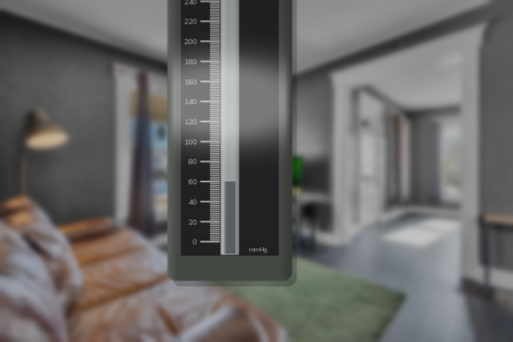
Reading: 60 mmHg
